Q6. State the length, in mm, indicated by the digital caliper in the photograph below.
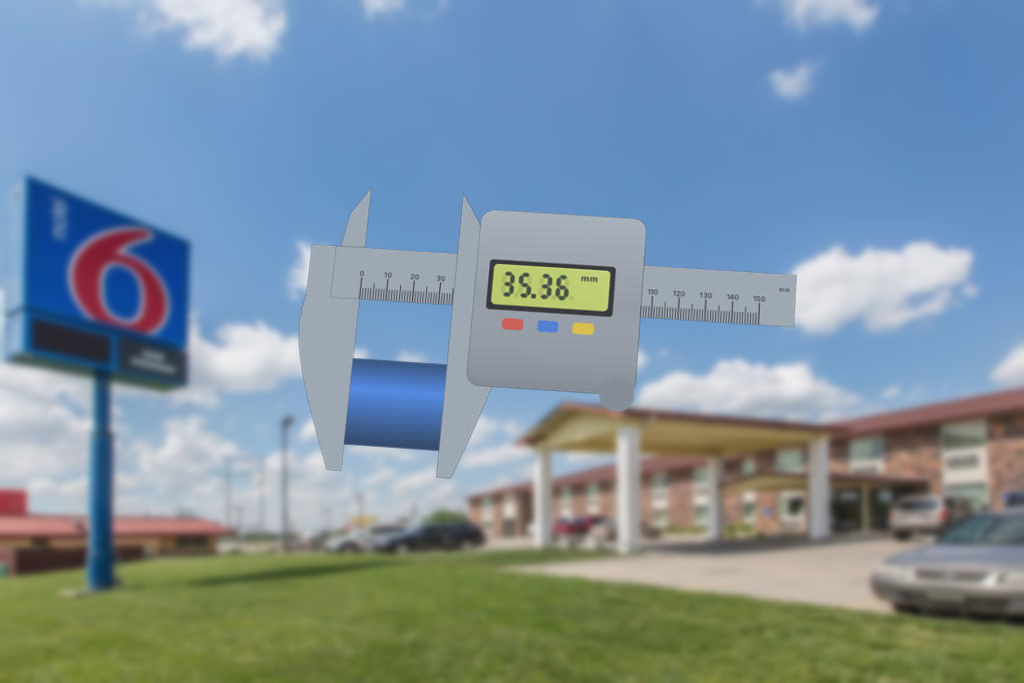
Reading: 35.36 mm
